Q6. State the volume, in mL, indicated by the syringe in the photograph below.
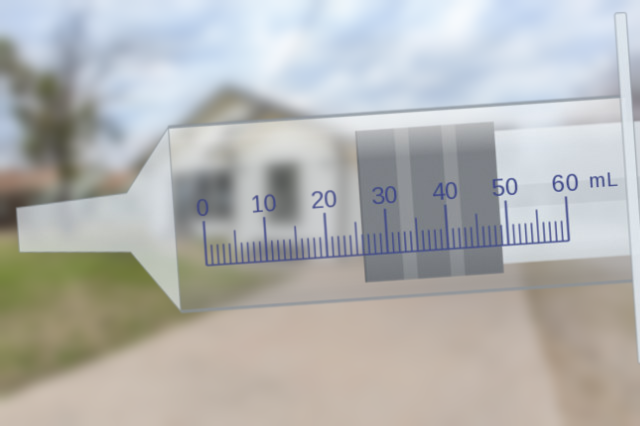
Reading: 26 mL
